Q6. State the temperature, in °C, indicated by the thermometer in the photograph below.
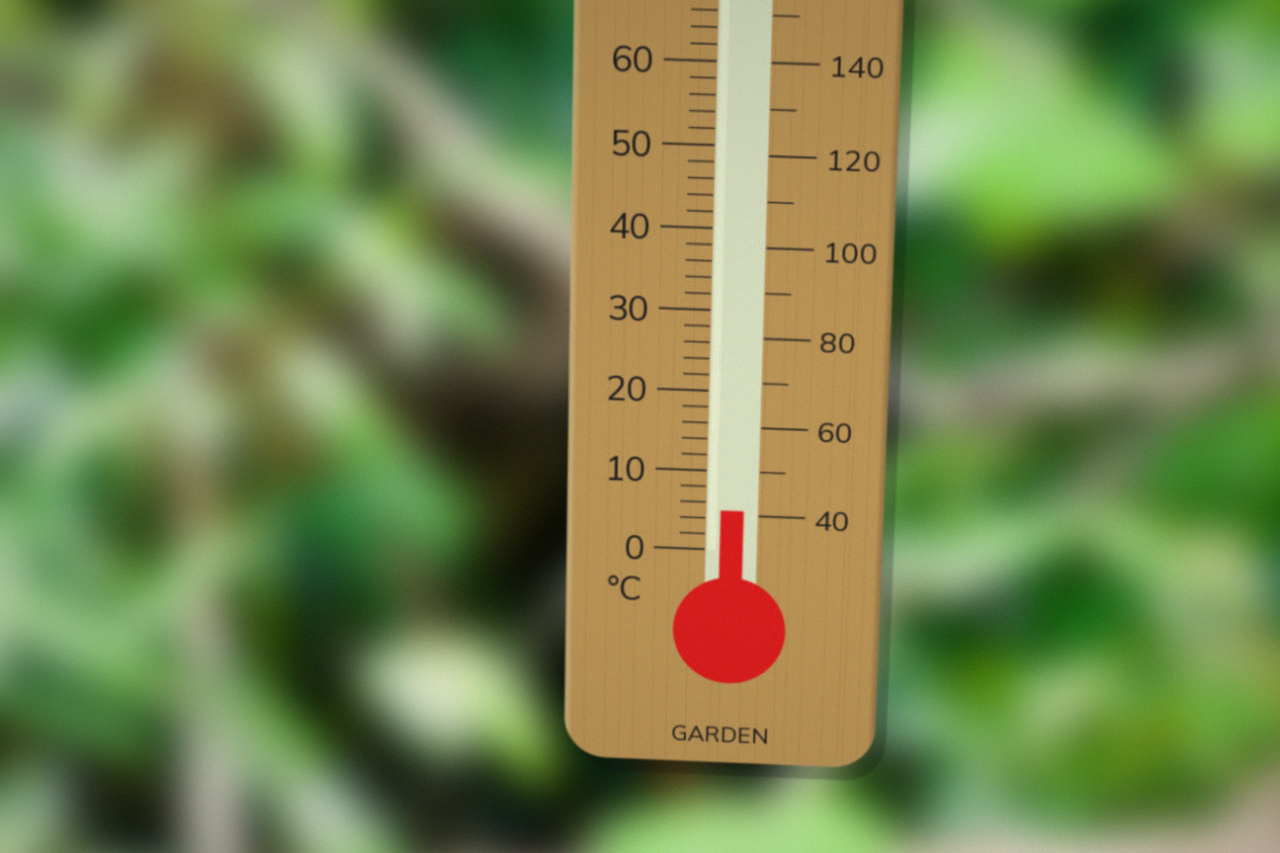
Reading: 5 °C
